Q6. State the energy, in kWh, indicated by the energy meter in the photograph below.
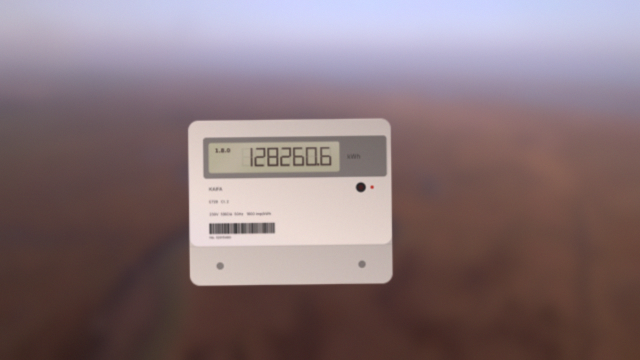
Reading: 128260.6 kWh
